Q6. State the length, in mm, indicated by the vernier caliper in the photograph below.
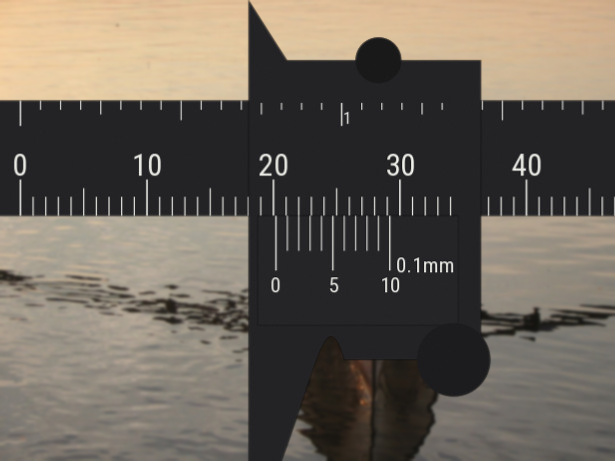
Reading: 20.2 mm
